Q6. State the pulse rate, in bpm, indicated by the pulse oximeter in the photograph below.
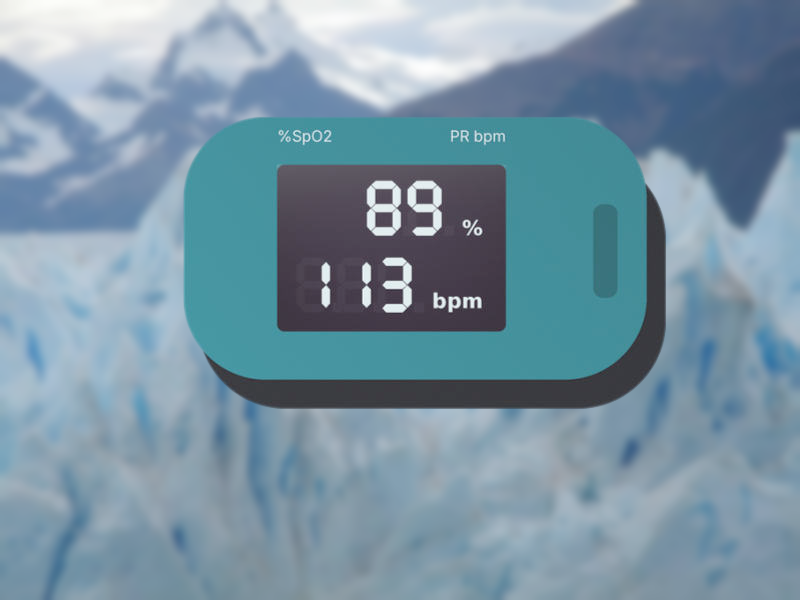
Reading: 113 bpm
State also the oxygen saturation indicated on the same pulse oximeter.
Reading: 89 %
